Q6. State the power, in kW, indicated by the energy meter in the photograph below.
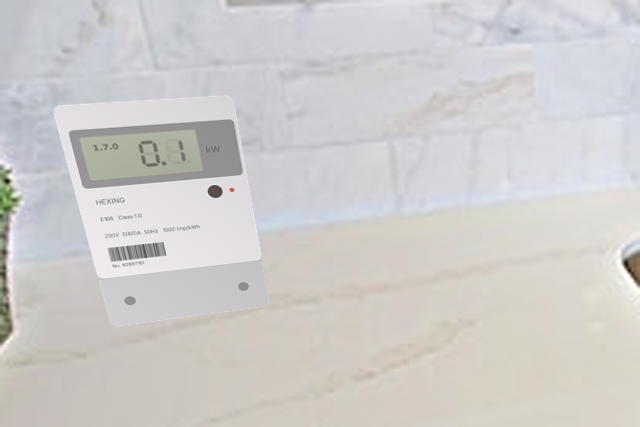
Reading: 0.1 kW
